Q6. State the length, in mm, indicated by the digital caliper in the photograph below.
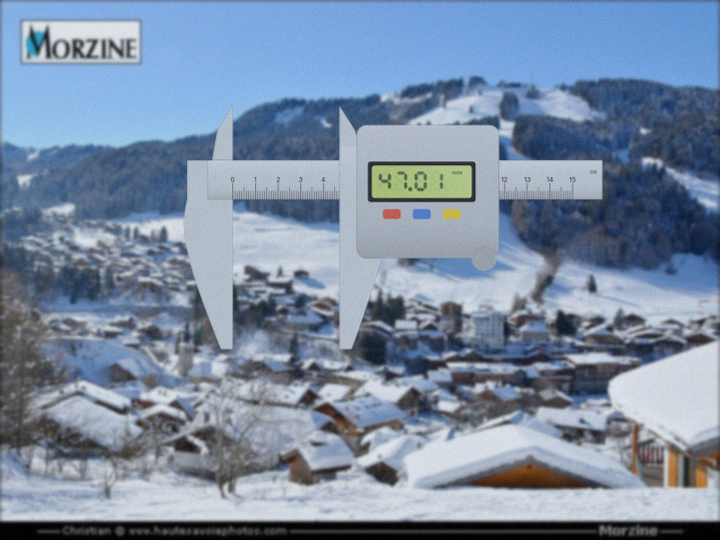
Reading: 47.01 mm
